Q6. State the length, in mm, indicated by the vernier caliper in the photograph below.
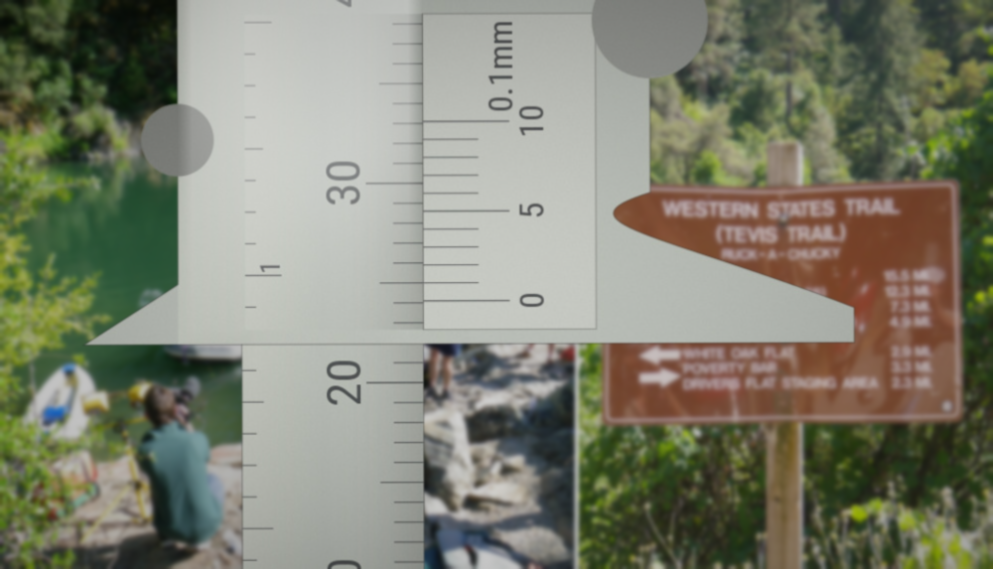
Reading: 24.1 mm
